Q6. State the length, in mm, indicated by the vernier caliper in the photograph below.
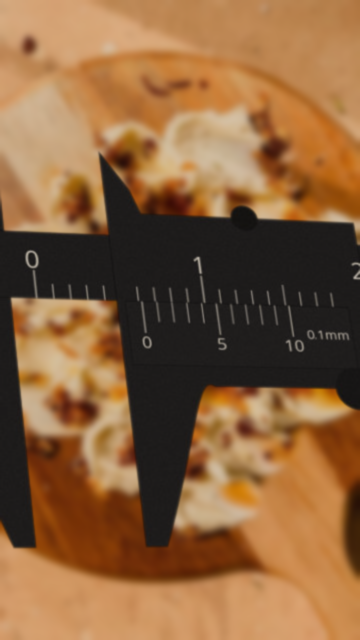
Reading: 6.2 mm
